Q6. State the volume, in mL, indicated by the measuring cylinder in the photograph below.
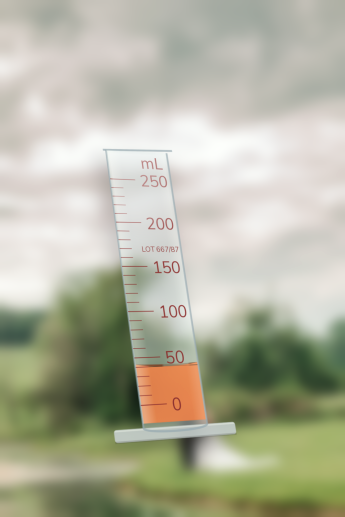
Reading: 40 mL
